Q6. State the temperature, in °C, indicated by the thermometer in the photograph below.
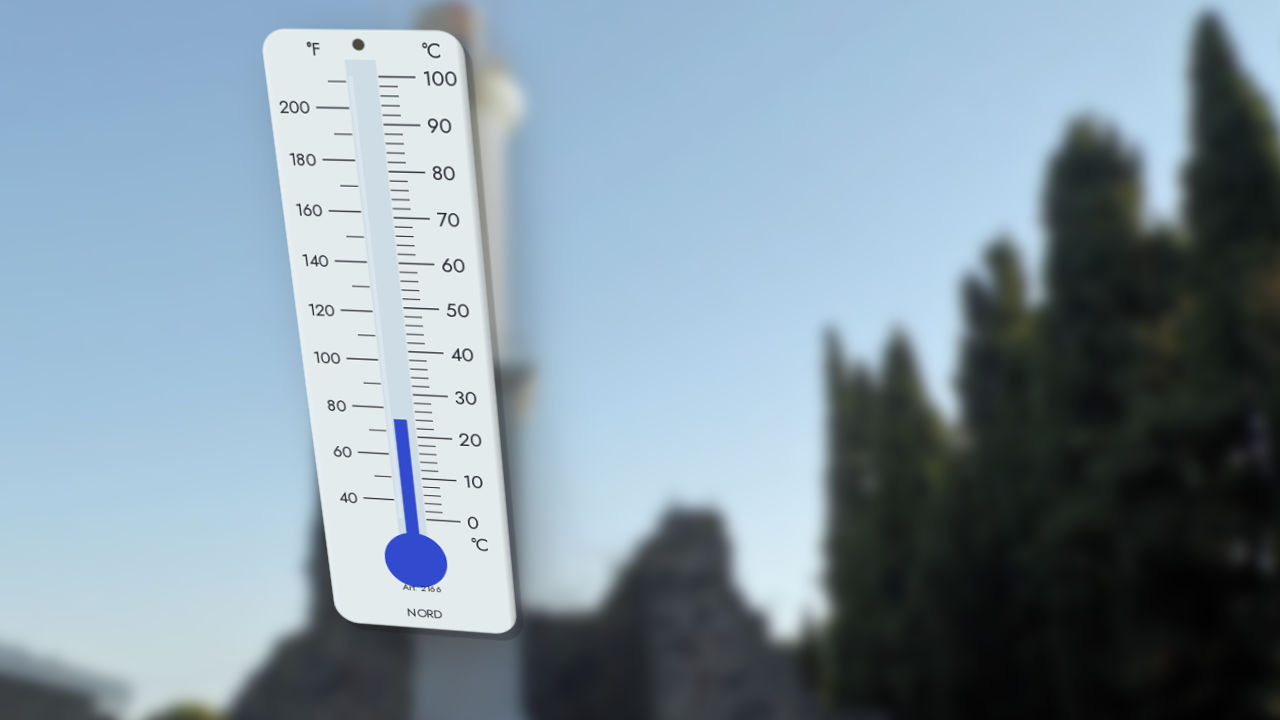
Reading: 24 °C
